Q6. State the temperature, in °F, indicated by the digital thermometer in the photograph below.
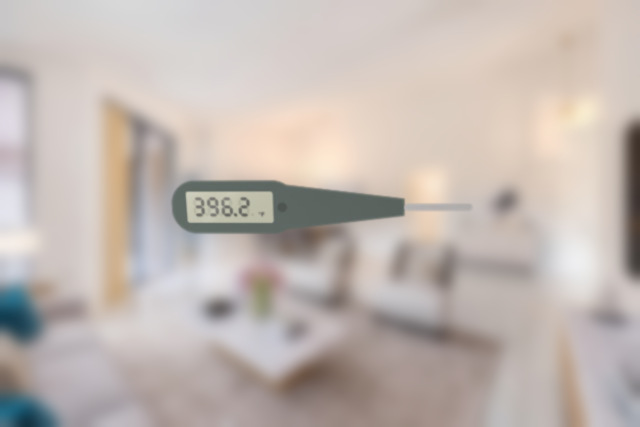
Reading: 396.2 °F
